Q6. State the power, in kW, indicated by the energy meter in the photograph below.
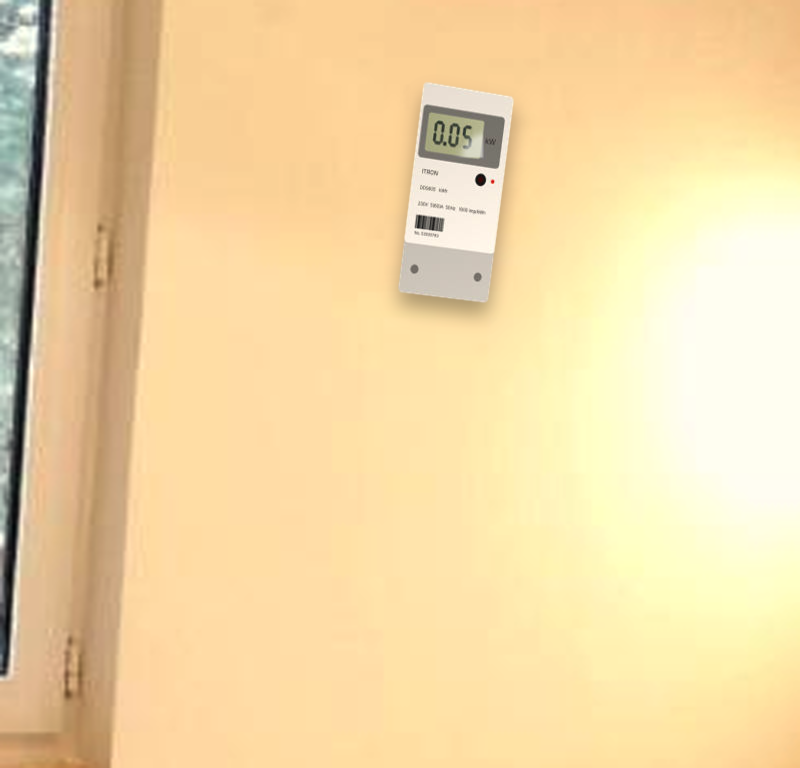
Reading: 0.05 kW
